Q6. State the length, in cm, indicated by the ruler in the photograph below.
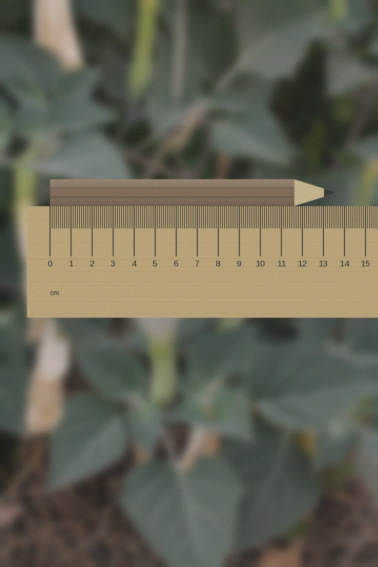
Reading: 13.5 cm
